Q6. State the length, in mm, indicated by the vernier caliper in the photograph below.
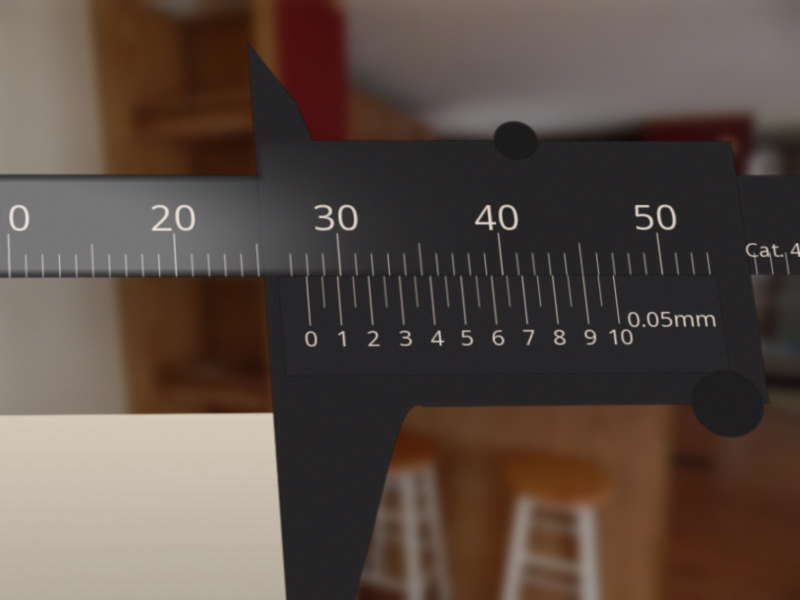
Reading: 27.9 mm
